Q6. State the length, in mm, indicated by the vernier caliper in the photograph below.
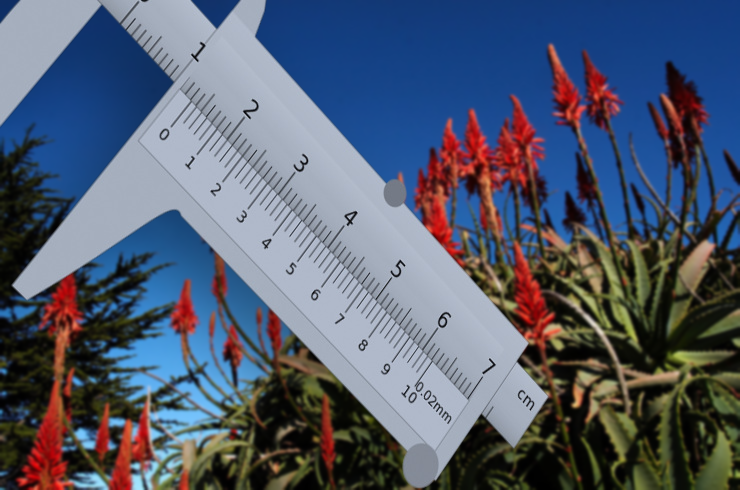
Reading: 13.2 mm
